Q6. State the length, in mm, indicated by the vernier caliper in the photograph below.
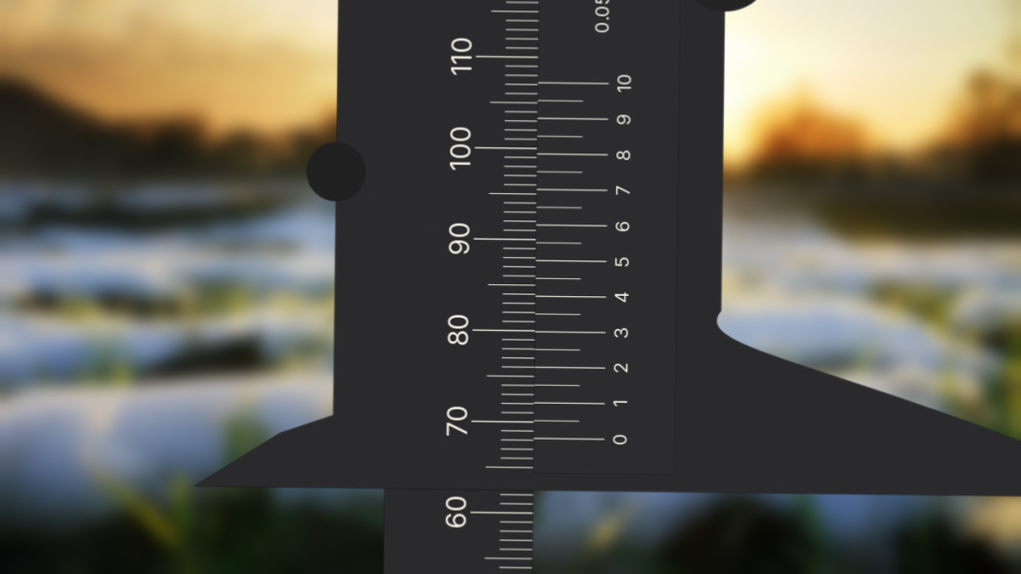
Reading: 68.2 mm
